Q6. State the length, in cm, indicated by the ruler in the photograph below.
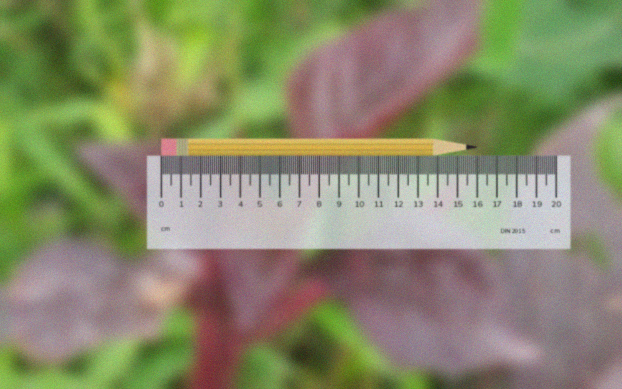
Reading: 16 cm
